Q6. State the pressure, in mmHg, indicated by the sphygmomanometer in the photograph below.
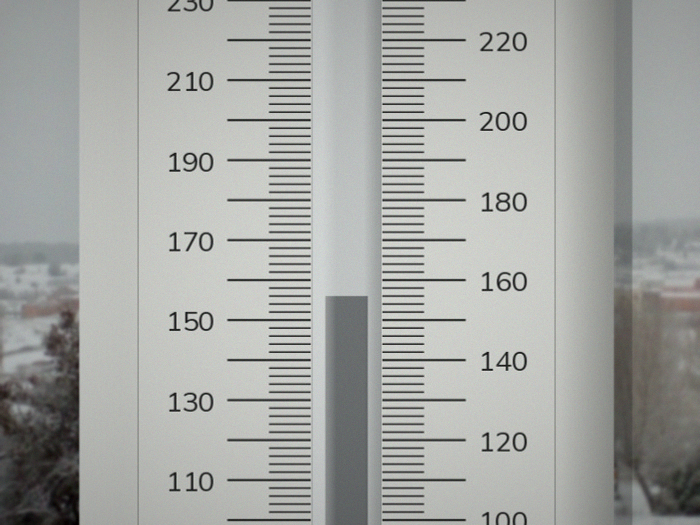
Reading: 156 mmHg
